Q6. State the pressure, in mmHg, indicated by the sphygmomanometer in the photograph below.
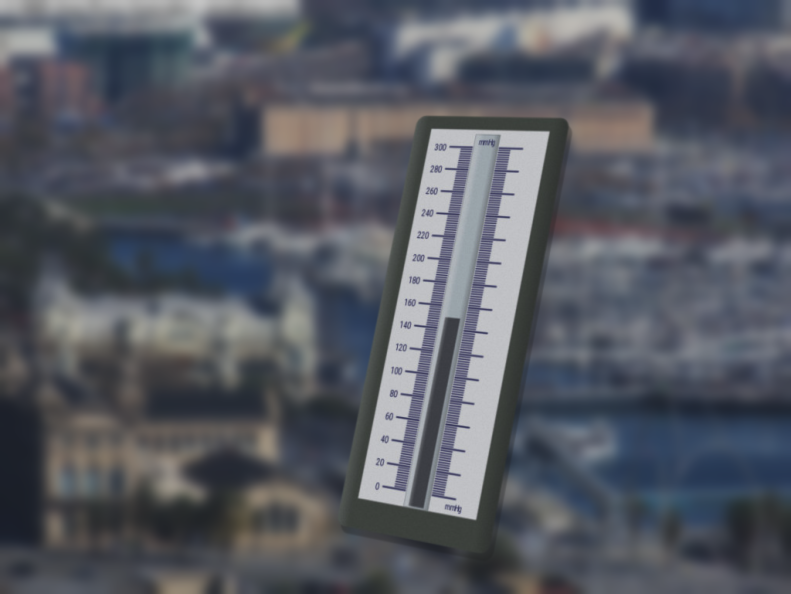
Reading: 150 mmHg
